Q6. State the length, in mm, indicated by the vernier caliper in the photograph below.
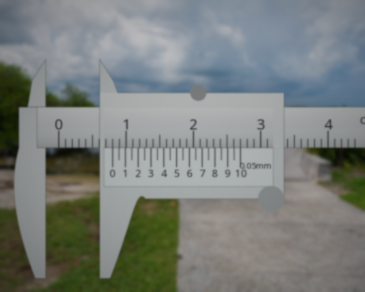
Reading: 8.0 mm
